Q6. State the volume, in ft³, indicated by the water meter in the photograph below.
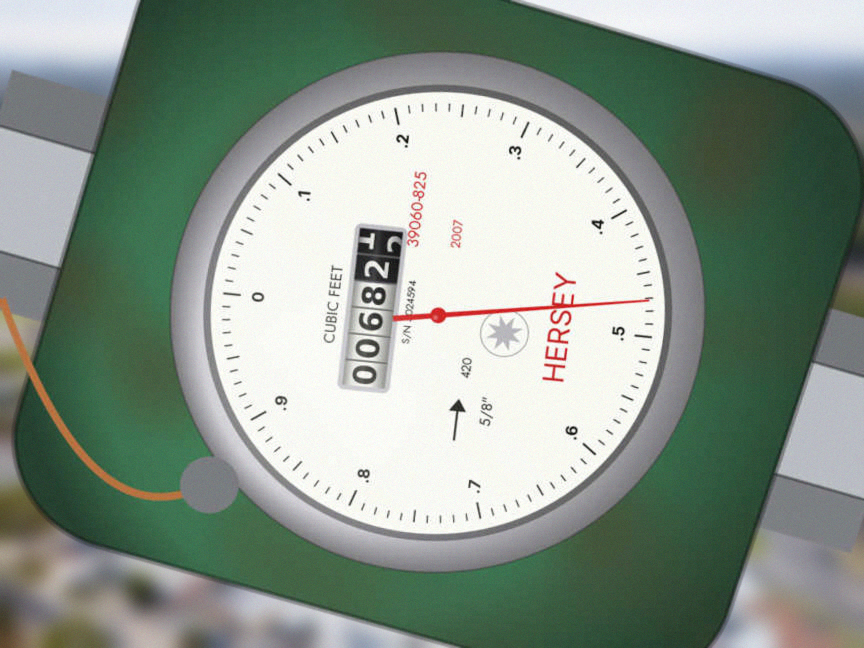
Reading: 6821.47 ft³
